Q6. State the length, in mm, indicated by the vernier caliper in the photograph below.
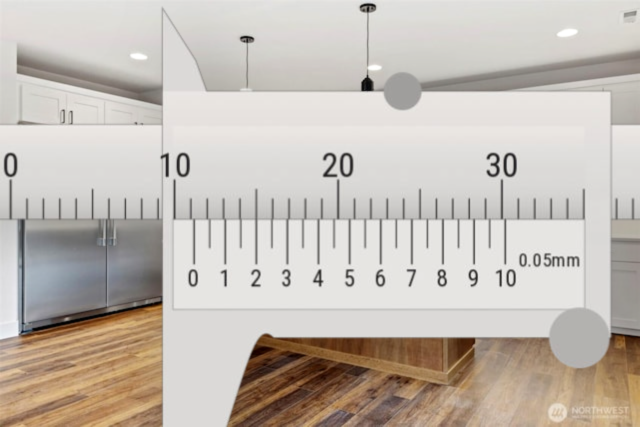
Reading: 11.2 mm
